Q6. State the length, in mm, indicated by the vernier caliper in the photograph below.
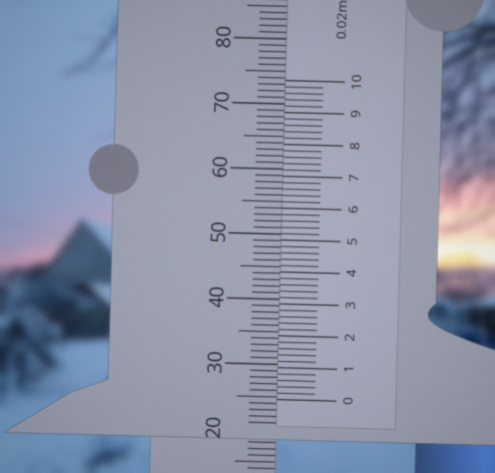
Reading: 24.6 mm
